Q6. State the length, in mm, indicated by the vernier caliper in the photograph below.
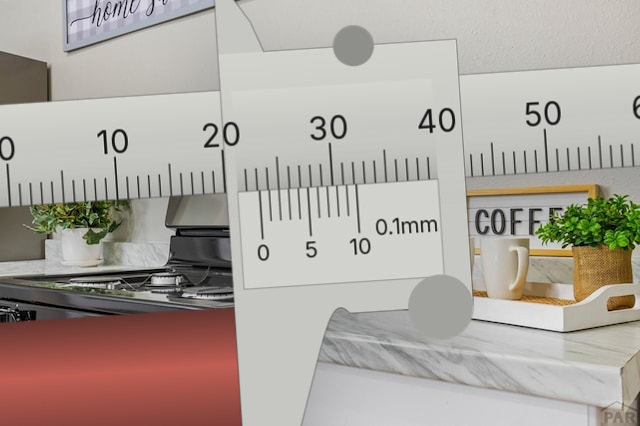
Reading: 23.2 mm
